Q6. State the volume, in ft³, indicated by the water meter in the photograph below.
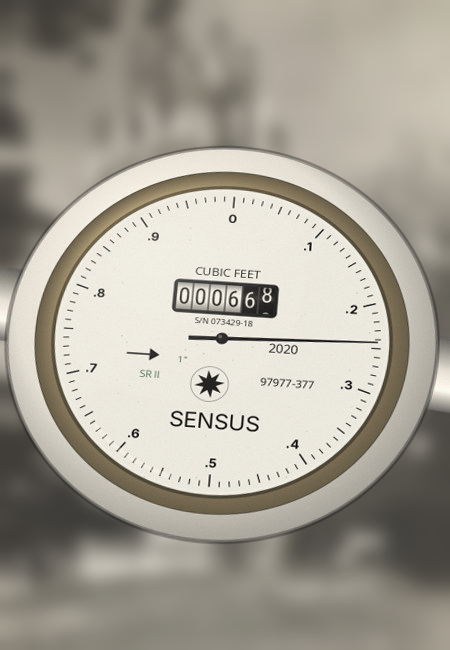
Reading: 668.24 ft³
